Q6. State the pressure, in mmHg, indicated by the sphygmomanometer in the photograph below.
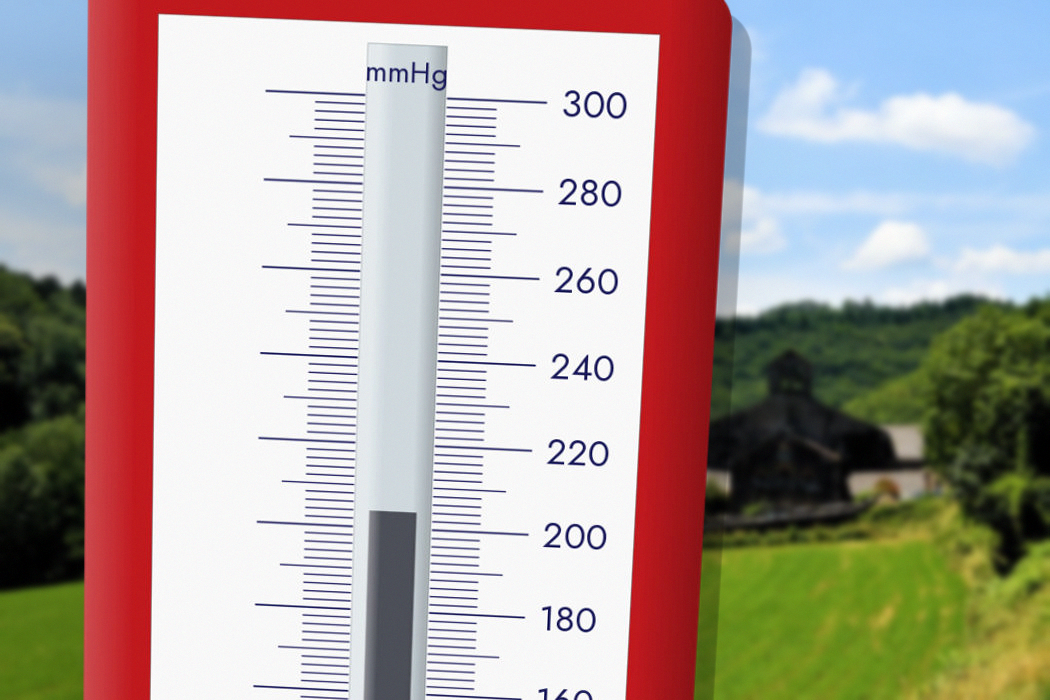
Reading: 204 mmHg
